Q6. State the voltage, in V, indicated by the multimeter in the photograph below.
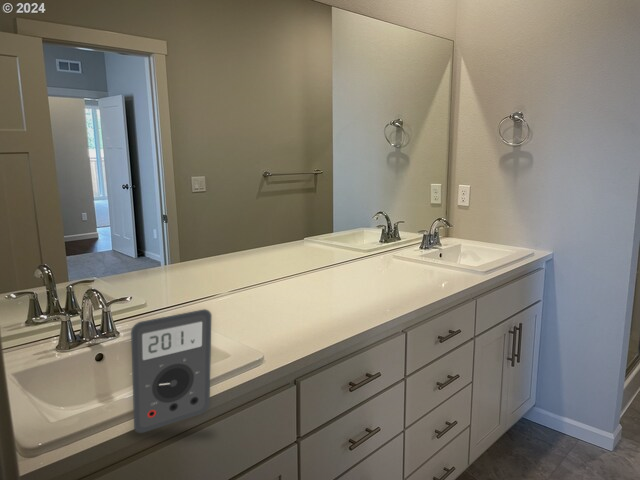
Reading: 201 V
